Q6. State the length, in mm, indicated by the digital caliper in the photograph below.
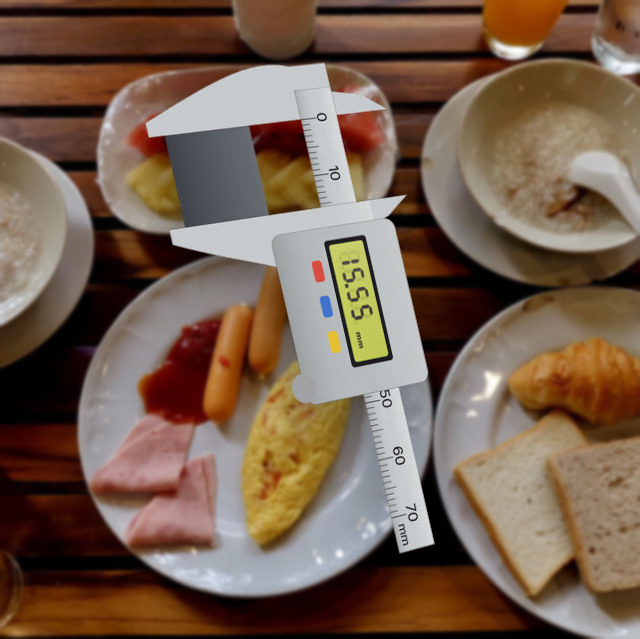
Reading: 15.55 mm
